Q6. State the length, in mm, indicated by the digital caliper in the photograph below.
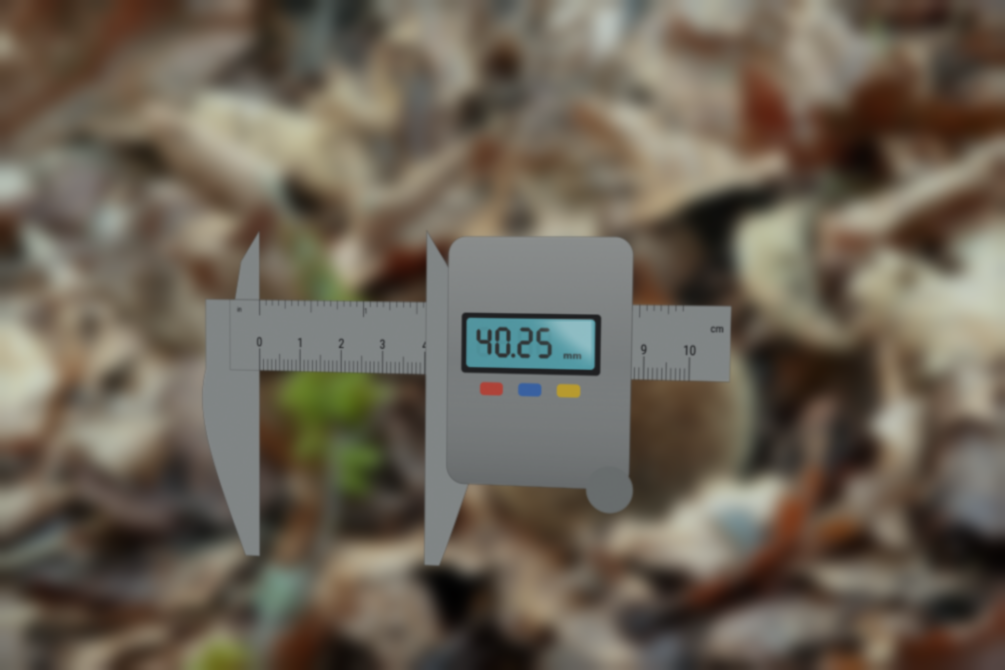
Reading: 40.25 mm
